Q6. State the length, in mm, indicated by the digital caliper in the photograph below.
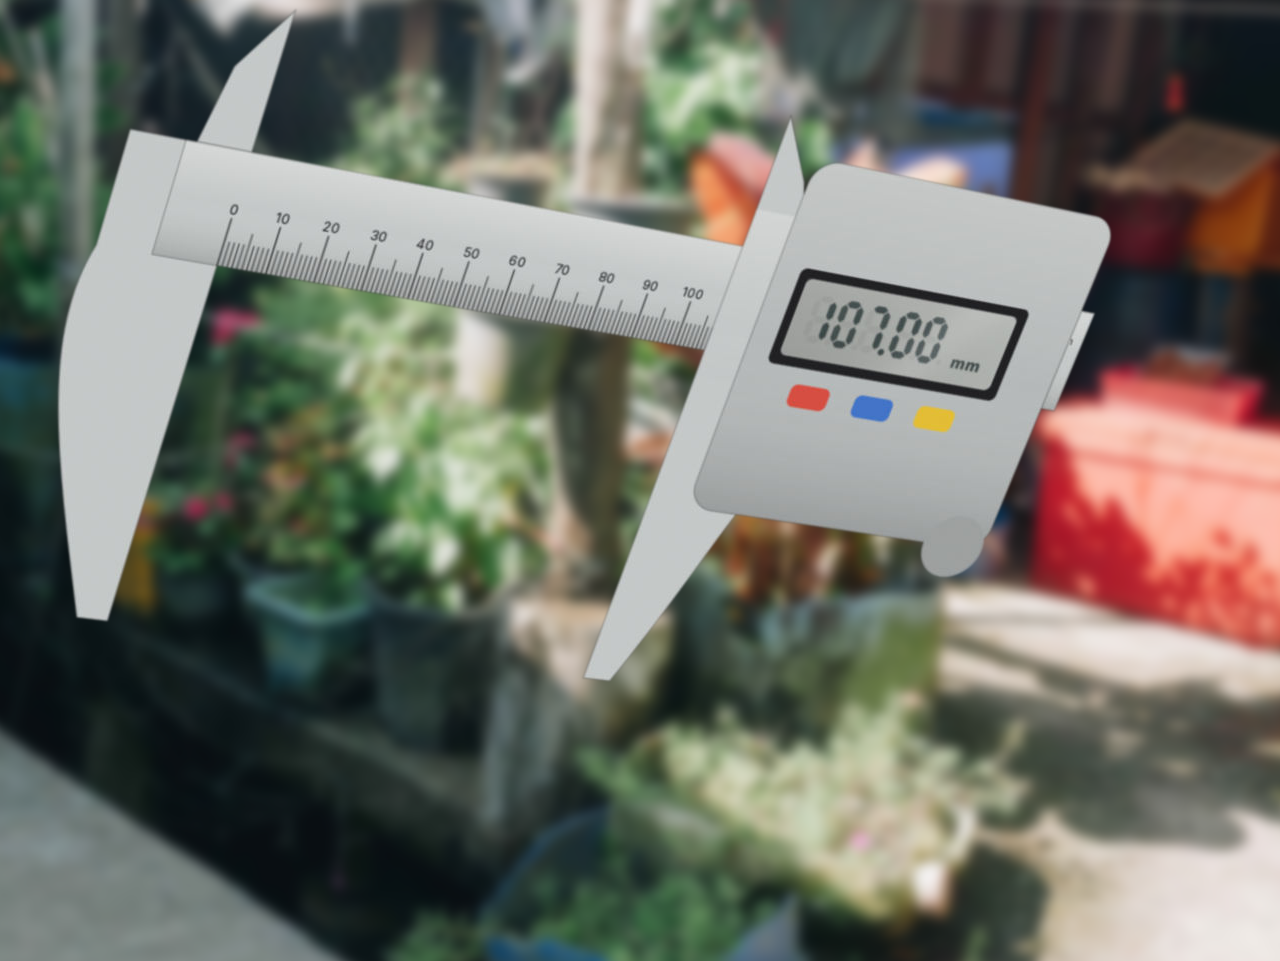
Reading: 107.00 mm
